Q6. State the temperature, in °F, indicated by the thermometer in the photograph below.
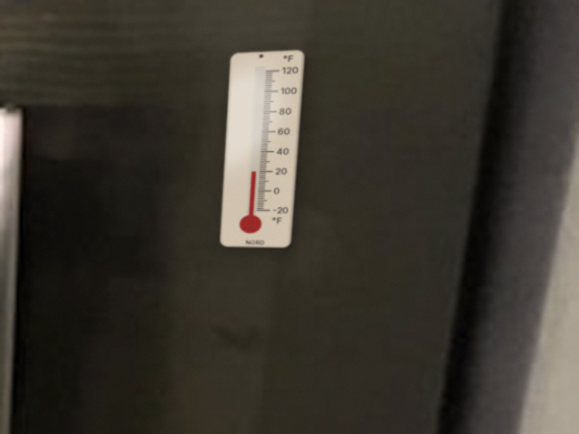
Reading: 20 °F
